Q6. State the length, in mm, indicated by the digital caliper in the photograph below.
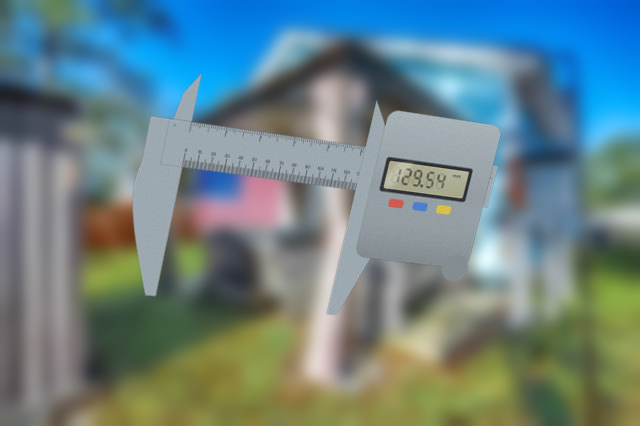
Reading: 129.54 mm
